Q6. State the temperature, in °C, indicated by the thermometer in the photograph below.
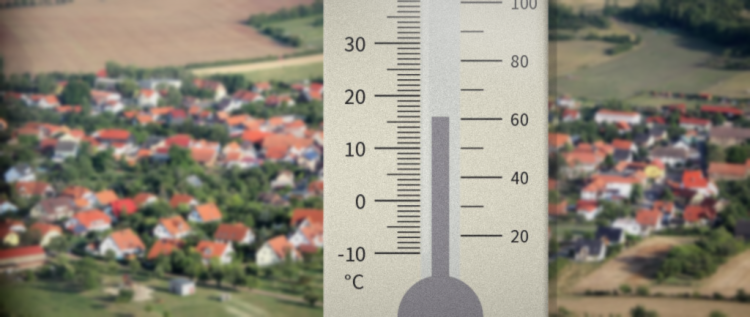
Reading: 16 °C
